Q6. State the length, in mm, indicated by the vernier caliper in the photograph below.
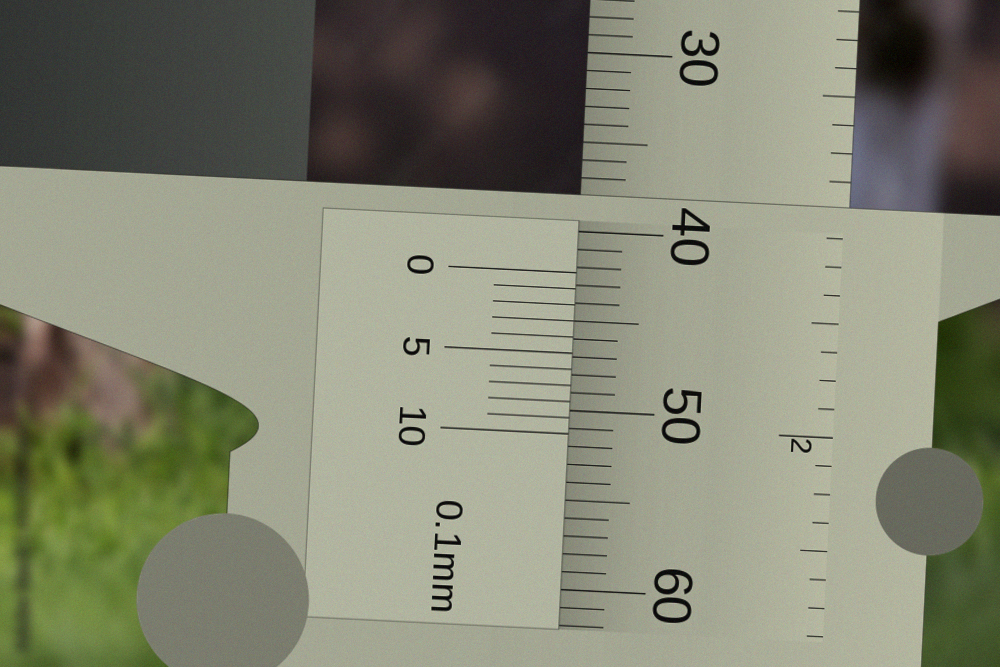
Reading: 42.3 mm
